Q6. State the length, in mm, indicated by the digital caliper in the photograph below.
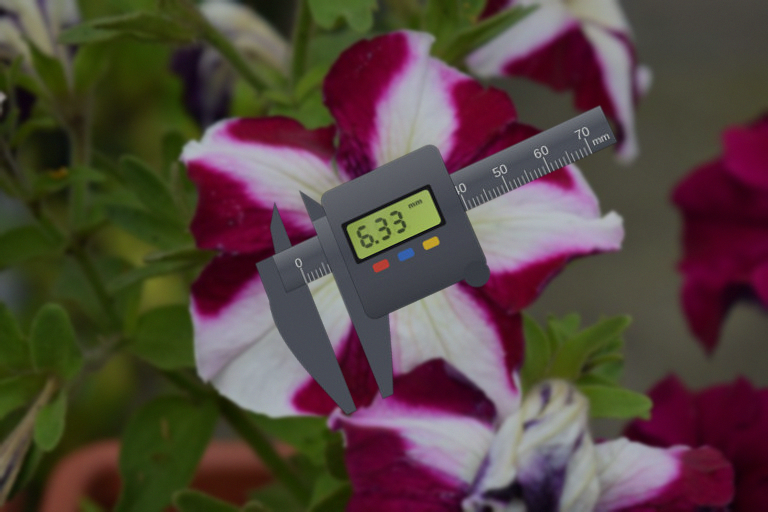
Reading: 6.33 mm
